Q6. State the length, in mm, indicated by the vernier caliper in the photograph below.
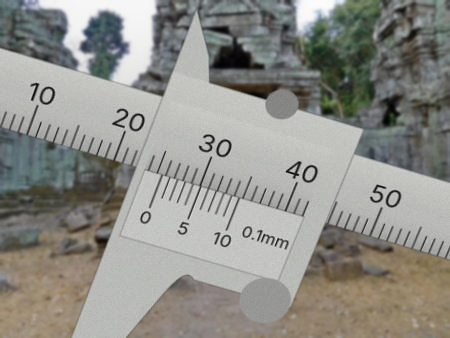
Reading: 25.6 mm
